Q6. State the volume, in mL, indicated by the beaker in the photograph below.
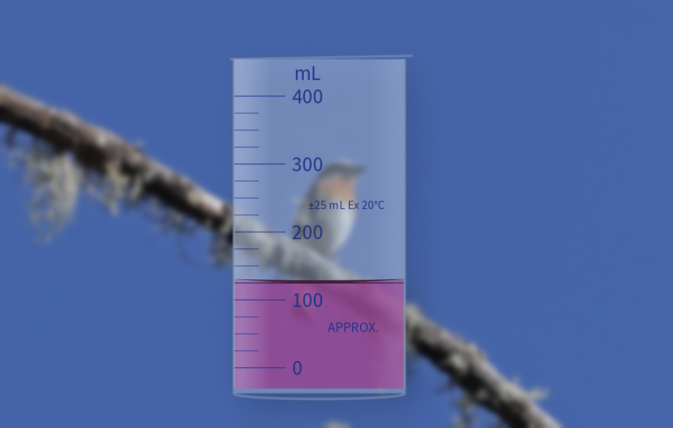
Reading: 125 mL
